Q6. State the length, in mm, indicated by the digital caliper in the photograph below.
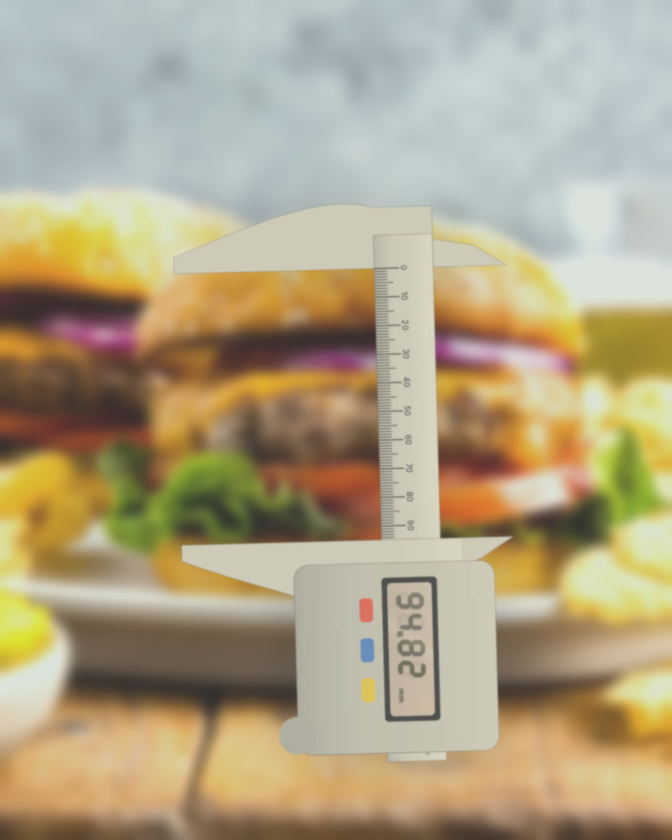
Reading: 94.82 mm
